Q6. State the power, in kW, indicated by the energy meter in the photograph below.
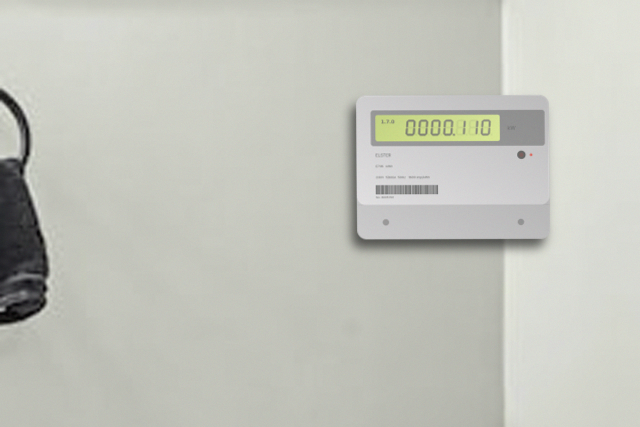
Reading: 0.110 kW
